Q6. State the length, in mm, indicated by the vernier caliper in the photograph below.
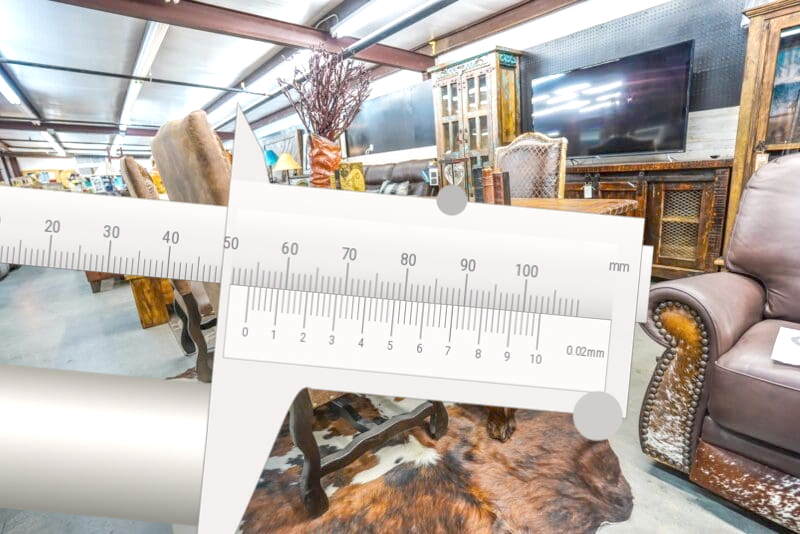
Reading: 53.8 mm
